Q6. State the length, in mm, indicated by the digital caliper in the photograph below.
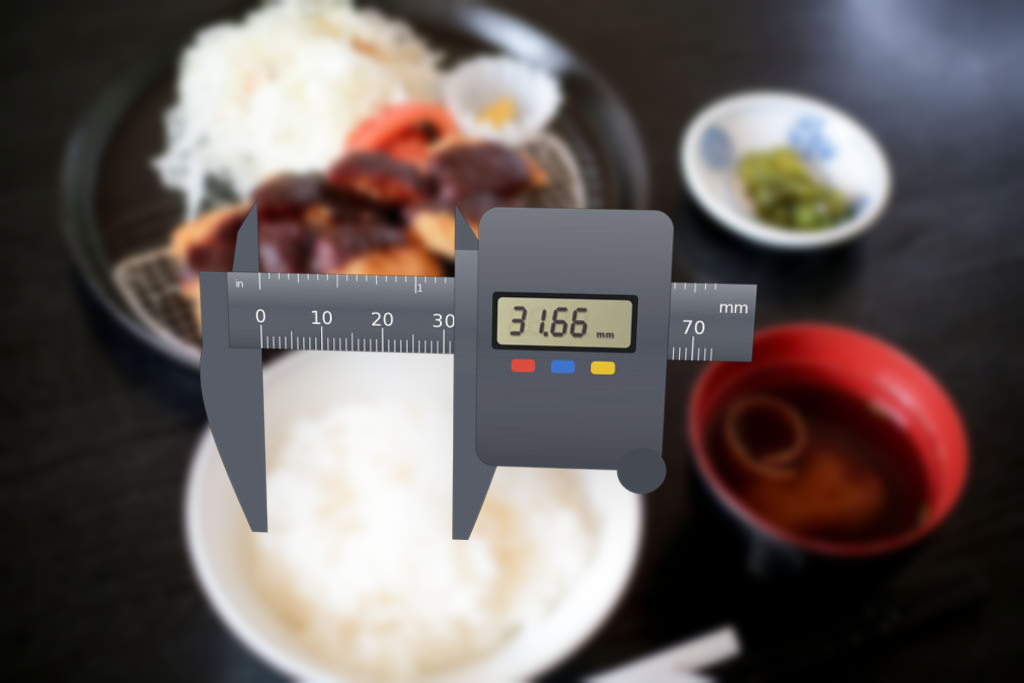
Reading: 31.66 mm
